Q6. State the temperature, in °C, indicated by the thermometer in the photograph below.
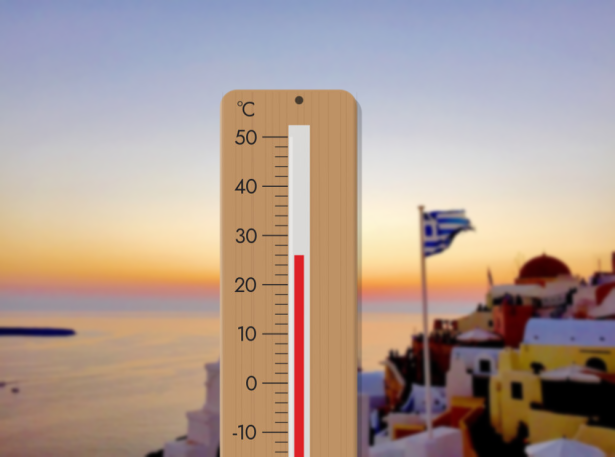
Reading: 26 °C
